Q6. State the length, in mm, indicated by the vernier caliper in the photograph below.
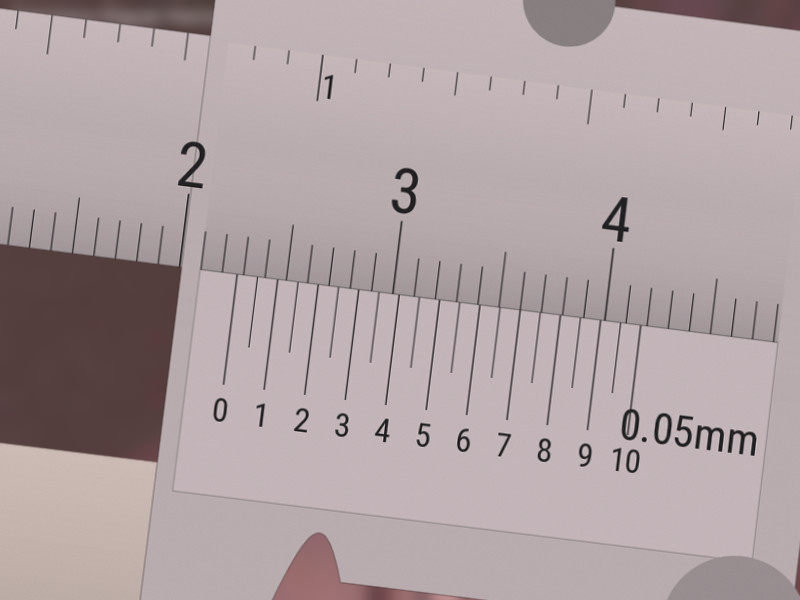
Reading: 22.7 mm
